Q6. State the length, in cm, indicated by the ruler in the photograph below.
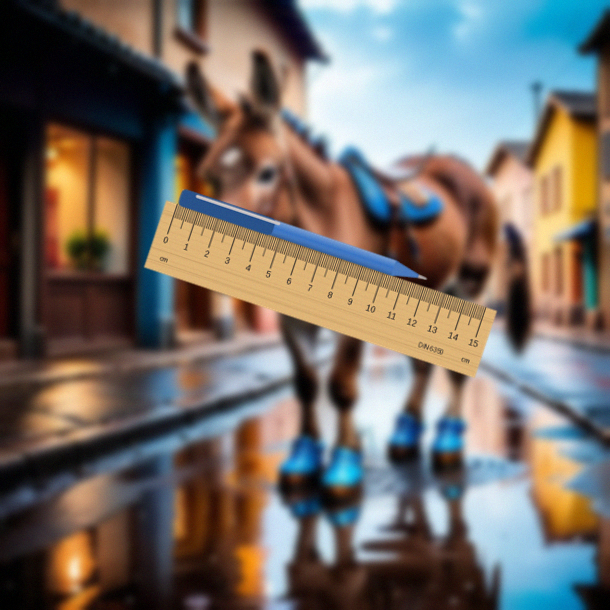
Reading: 12 cm
